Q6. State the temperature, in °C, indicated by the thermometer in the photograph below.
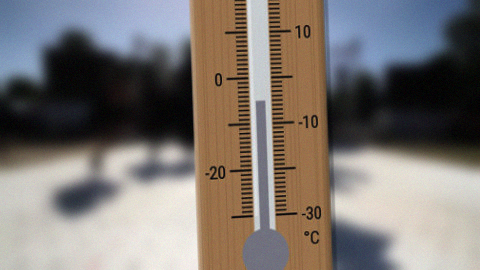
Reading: -5 °C
